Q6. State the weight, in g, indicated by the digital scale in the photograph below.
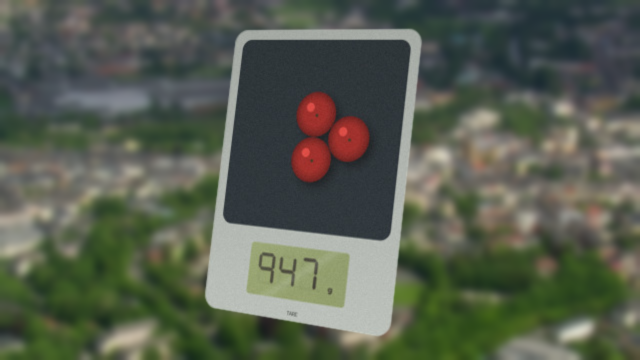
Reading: 947 g
